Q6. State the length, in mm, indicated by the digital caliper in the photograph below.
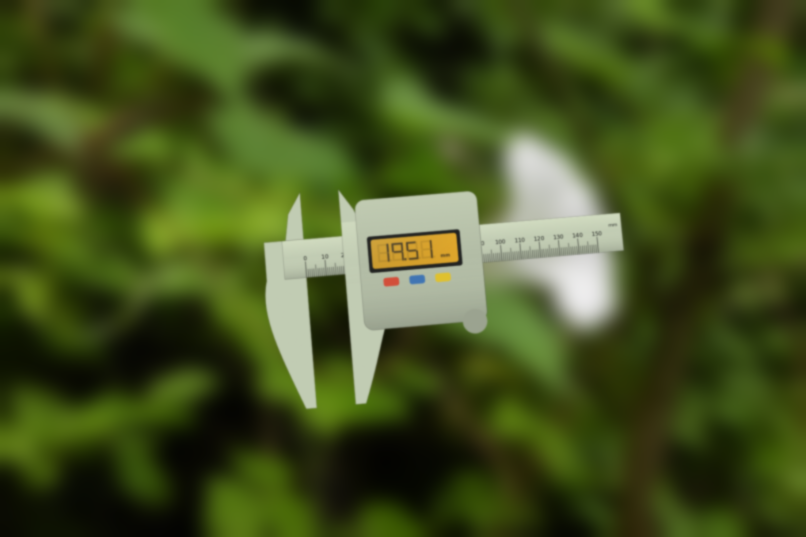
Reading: 19.51 mm
